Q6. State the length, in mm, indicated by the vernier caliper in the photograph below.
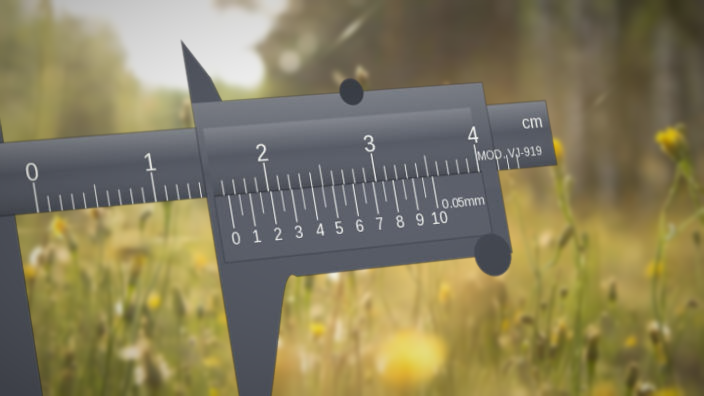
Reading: 16.4 mm
